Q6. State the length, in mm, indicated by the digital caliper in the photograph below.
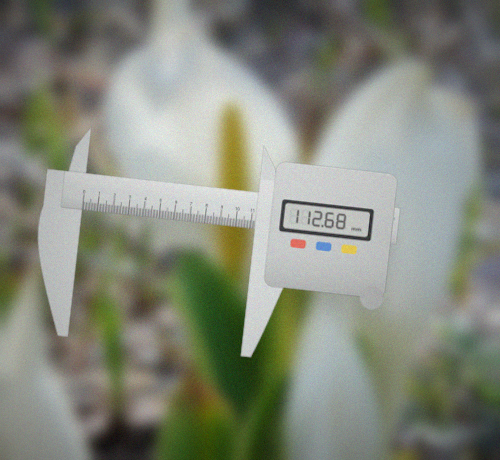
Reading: 112.68 mm
